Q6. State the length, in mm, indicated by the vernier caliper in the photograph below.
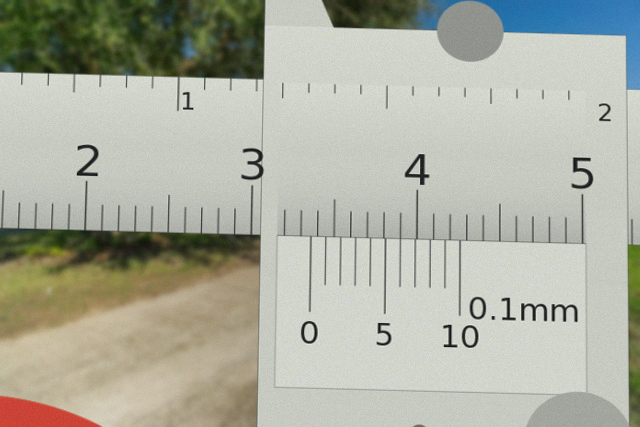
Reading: 33.6 mm
